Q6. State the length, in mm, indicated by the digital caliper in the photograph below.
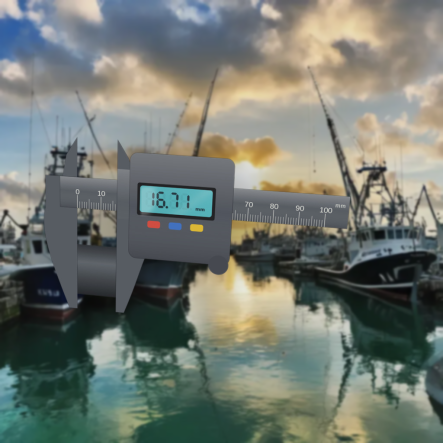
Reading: 16.71 mm
